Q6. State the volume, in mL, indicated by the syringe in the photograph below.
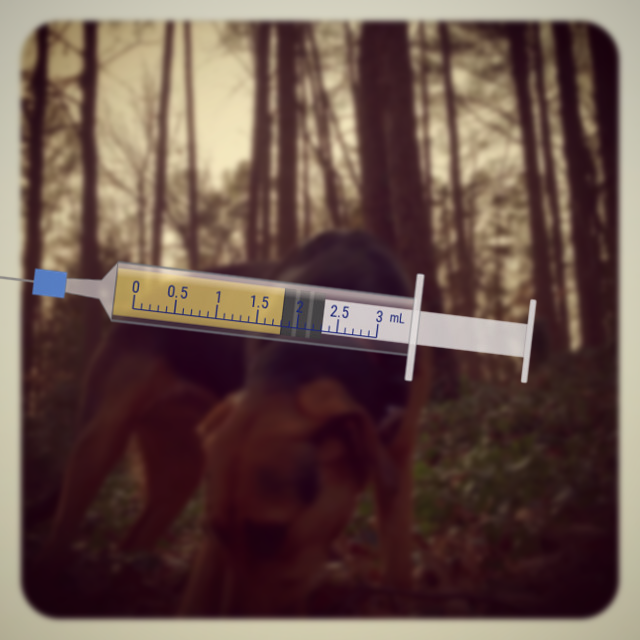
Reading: 1.8 mL
